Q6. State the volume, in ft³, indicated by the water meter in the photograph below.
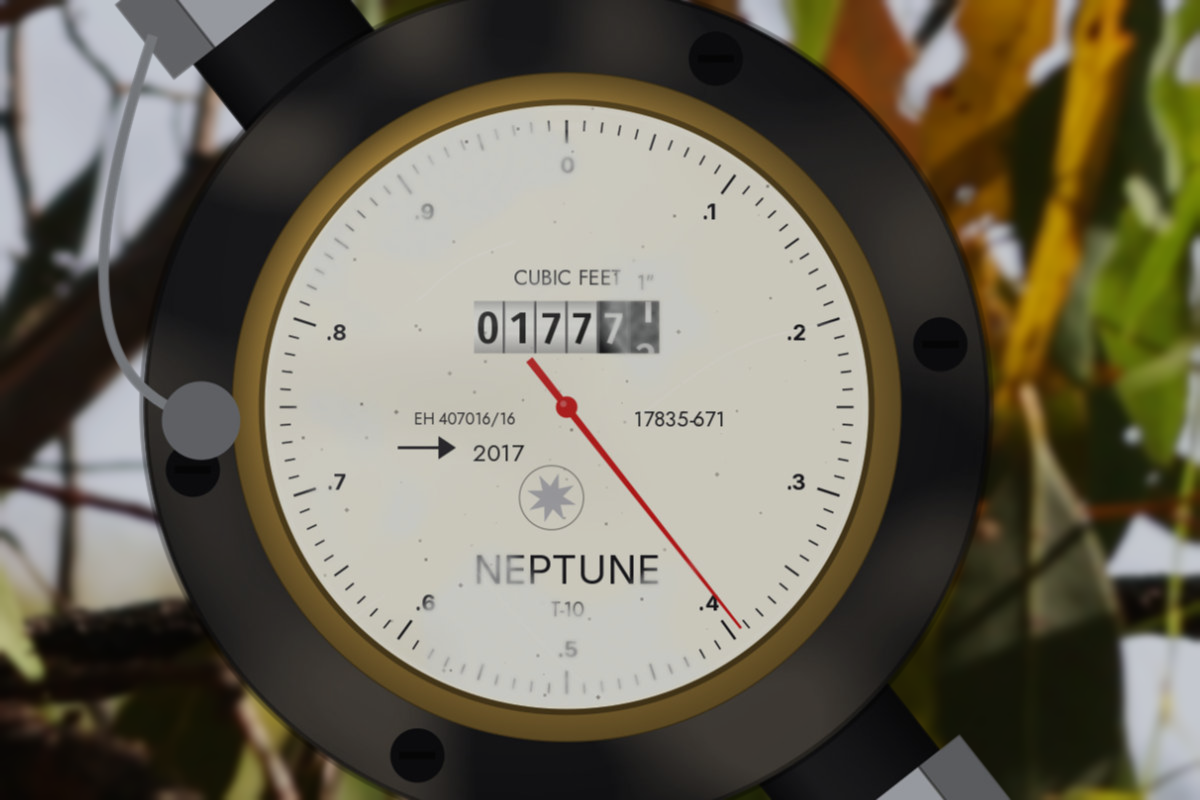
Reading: 17771.39 ft³
